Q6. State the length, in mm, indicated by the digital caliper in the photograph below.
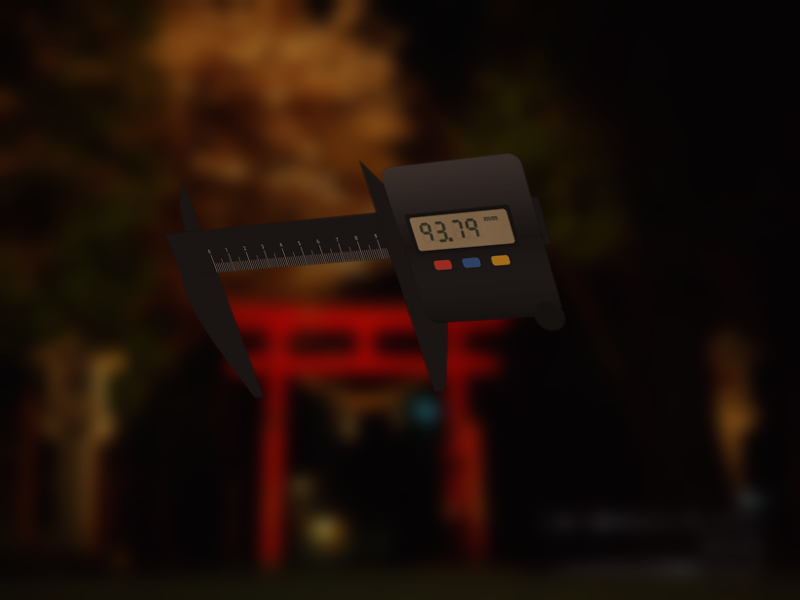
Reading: 93.79 mm
